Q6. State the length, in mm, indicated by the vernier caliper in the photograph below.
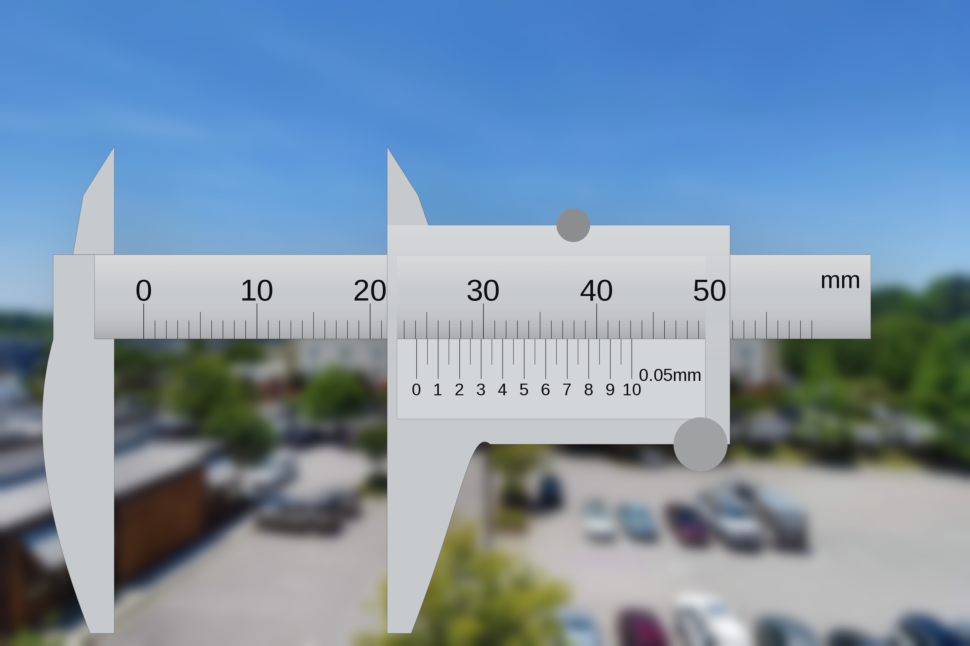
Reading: 24.1 mm
